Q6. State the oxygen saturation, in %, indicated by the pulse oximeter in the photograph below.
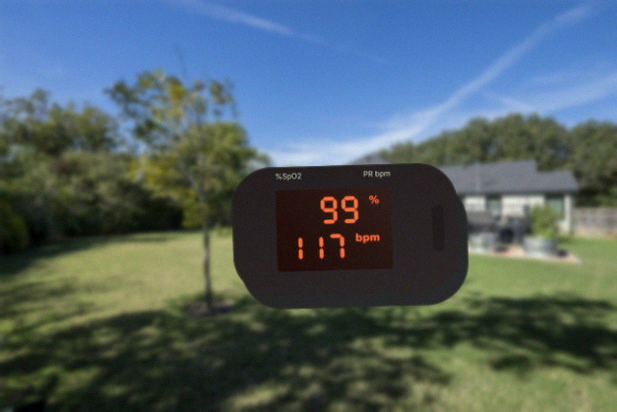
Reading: 99 %
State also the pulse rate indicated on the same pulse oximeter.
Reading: 117 bpm
